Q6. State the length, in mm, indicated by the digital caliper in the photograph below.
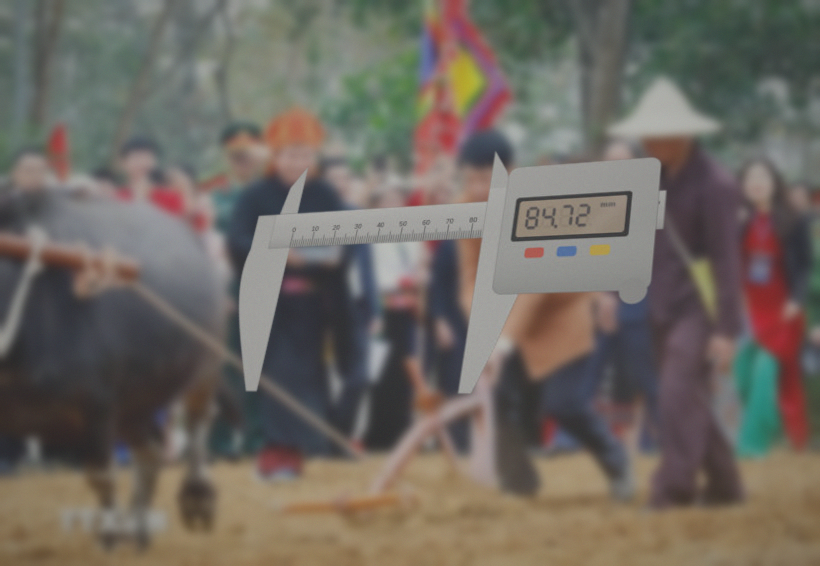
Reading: 84.72 mm
